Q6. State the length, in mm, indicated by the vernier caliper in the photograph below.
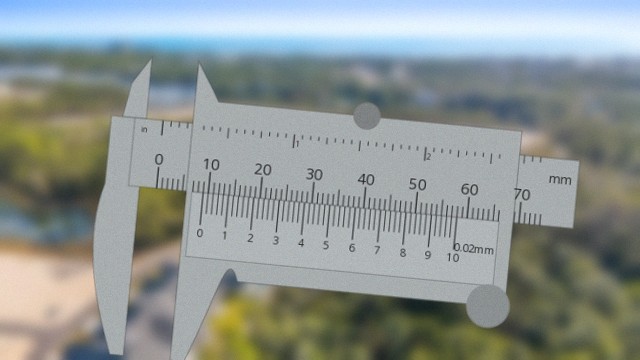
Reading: 9.0 mm
